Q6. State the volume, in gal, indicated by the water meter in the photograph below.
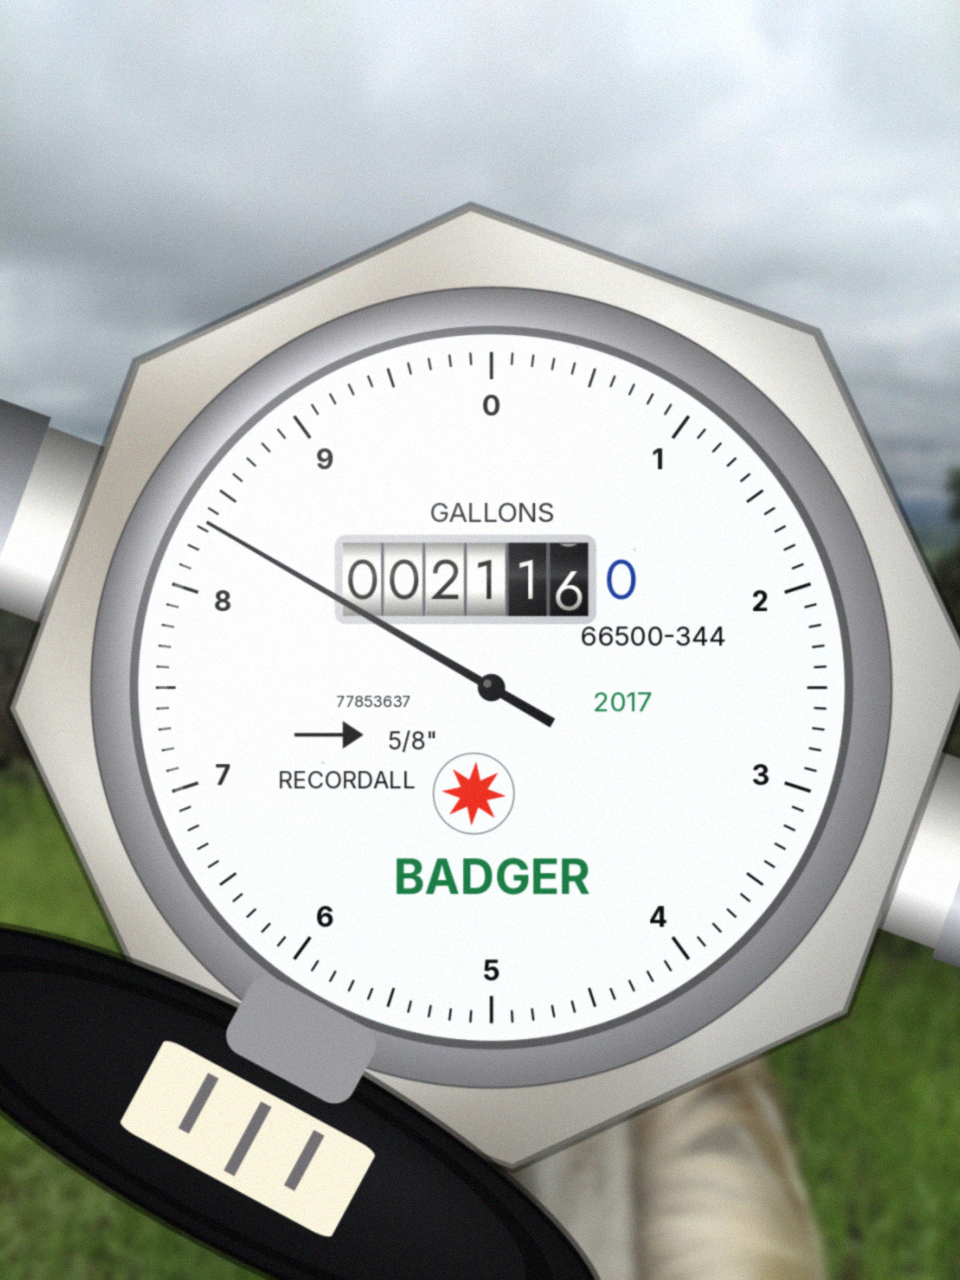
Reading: 21158.3 gal
